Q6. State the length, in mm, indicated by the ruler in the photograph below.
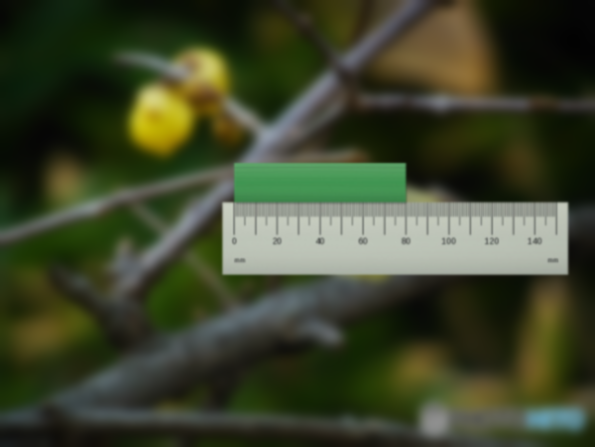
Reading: 80 mm
